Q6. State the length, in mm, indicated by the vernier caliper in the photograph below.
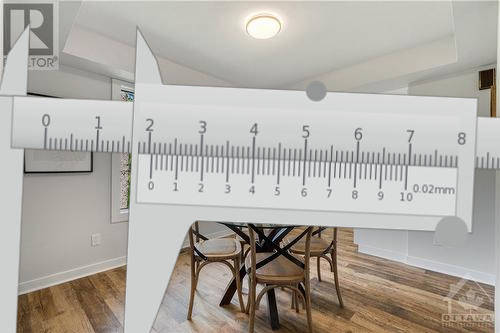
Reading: 20.5 mm
